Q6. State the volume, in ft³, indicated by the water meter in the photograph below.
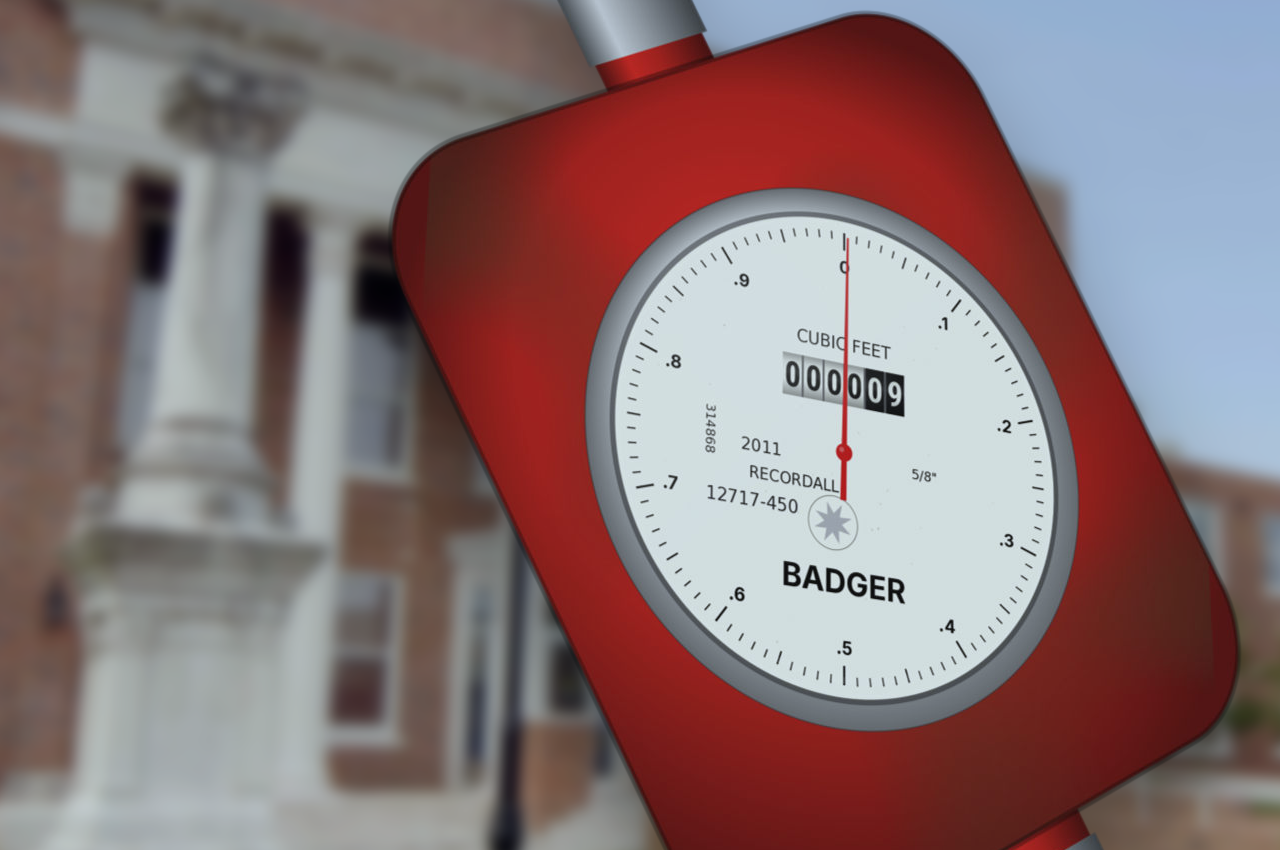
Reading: 9.00 ft³
